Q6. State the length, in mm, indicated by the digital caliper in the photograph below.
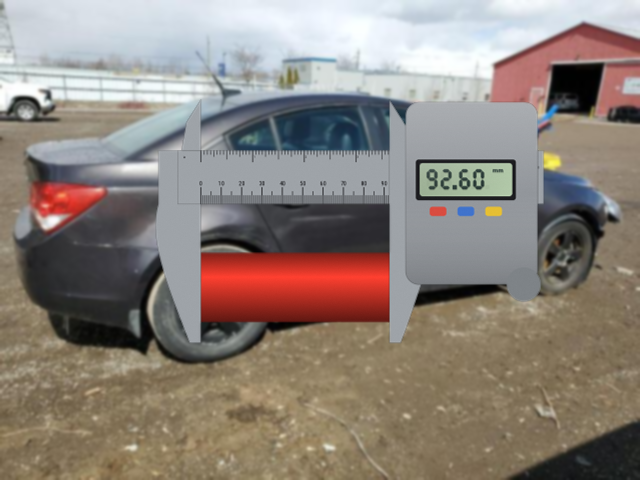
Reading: 92.60 mm
